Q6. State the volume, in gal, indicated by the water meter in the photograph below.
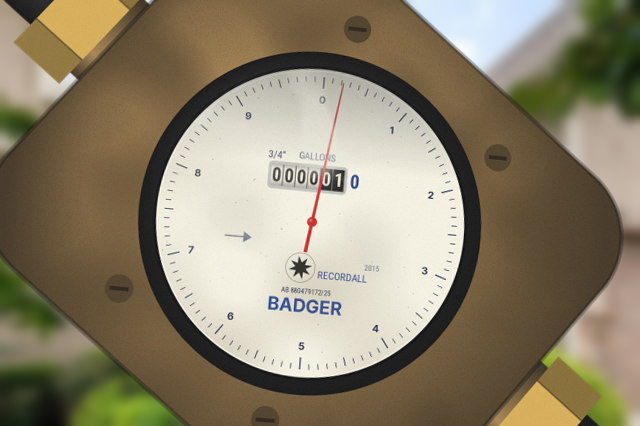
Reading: 10.2 gal
